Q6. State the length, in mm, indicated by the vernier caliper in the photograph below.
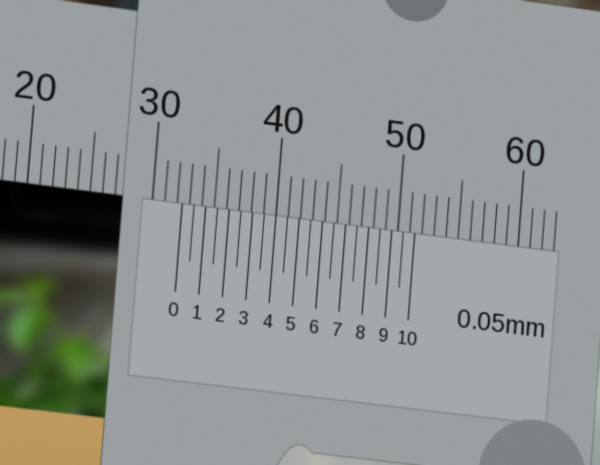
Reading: 32.4 mm
